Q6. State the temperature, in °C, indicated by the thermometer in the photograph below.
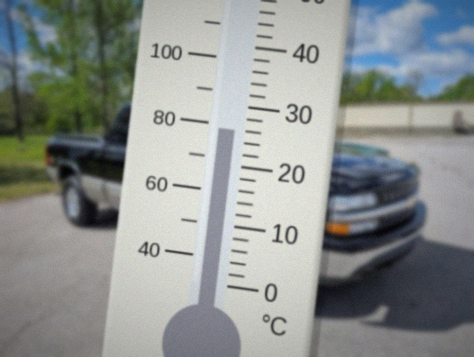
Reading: 26 °C
